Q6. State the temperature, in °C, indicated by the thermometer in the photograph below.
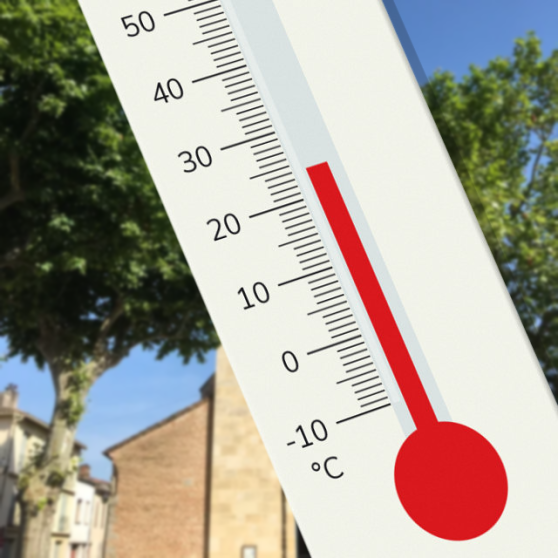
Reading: 24 °C
